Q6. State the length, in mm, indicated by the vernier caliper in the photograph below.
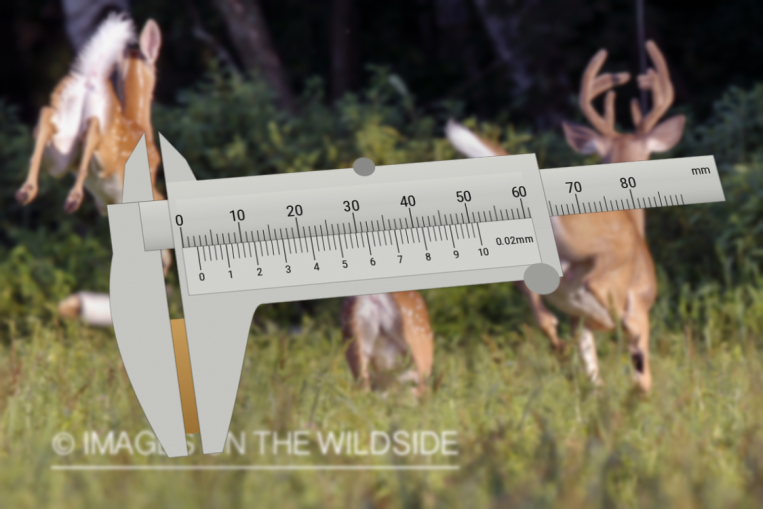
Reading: 2.4 mm
